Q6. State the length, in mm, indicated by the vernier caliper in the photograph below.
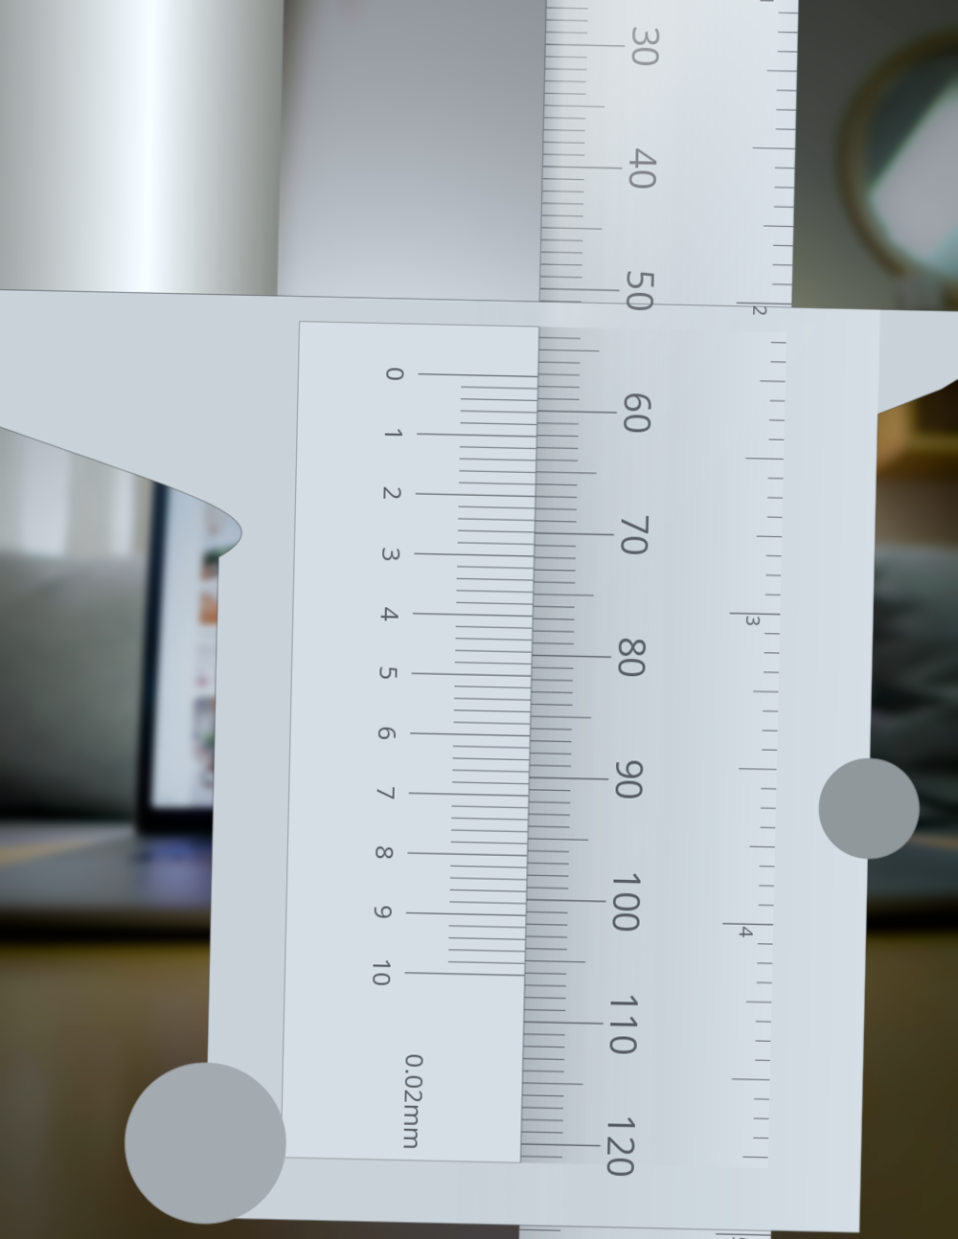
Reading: 57.2 mm
